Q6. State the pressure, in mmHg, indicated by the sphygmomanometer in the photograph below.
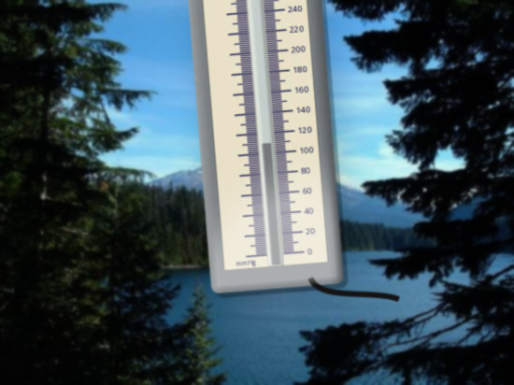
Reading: 110 mmHg
